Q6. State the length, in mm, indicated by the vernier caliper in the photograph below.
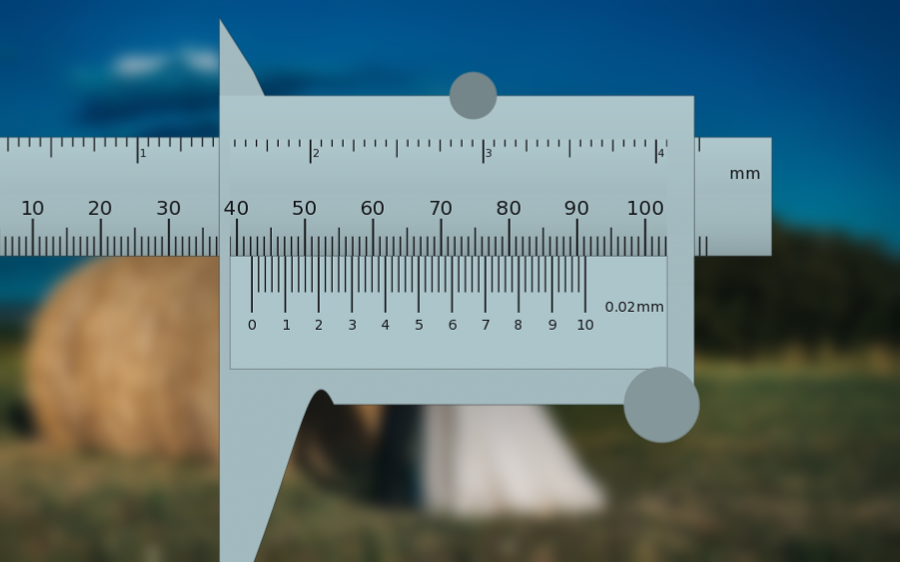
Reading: 42.2 mm
